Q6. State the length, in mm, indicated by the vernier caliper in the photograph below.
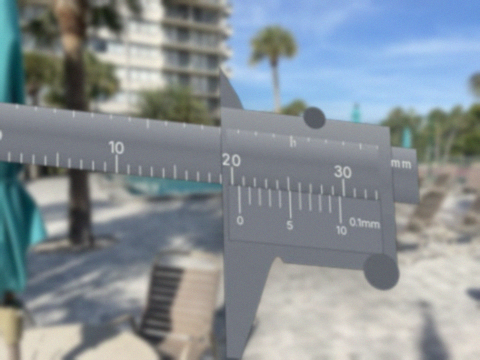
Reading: 20.6 mm
